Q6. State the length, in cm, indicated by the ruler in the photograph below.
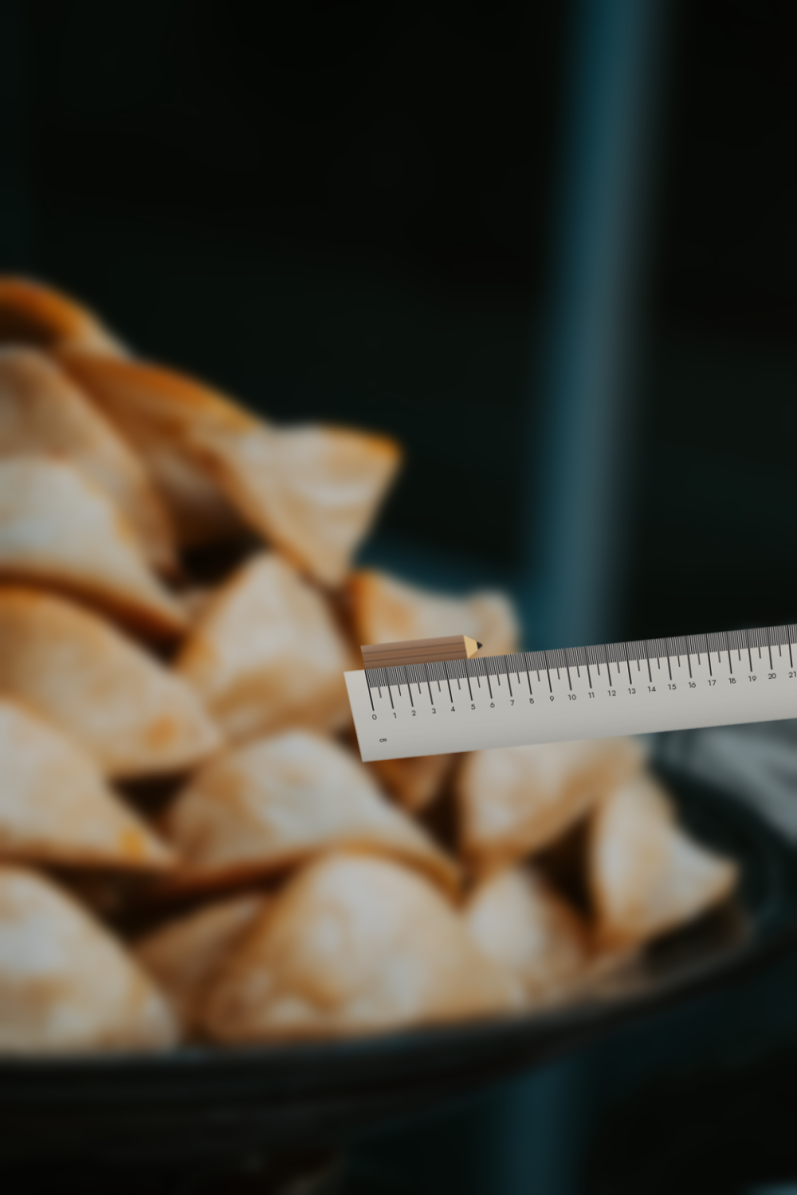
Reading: 6 cm
